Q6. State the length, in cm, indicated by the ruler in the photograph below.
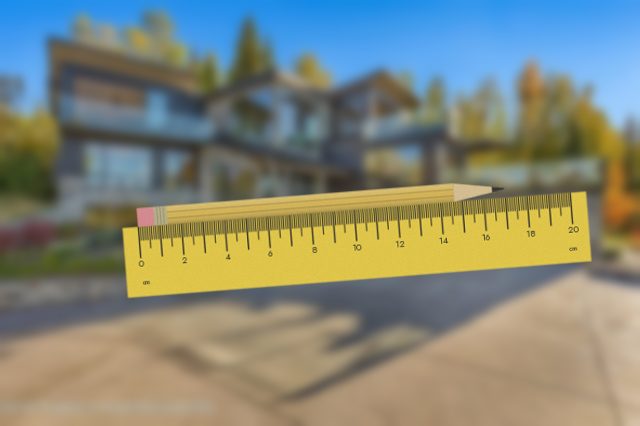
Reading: 17 cm
